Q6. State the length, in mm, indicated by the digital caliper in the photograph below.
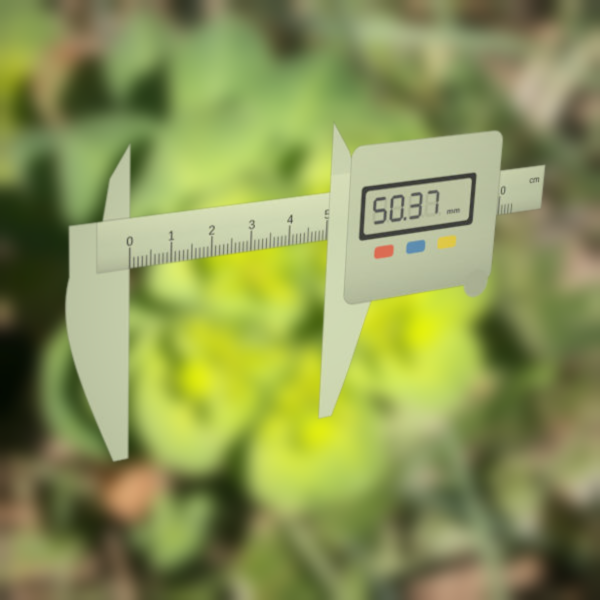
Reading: 50.37 mm
